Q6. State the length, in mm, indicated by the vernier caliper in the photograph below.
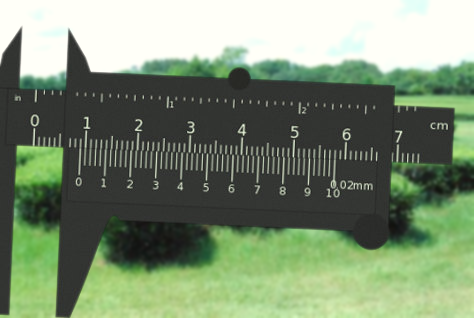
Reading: 9.0 mm
